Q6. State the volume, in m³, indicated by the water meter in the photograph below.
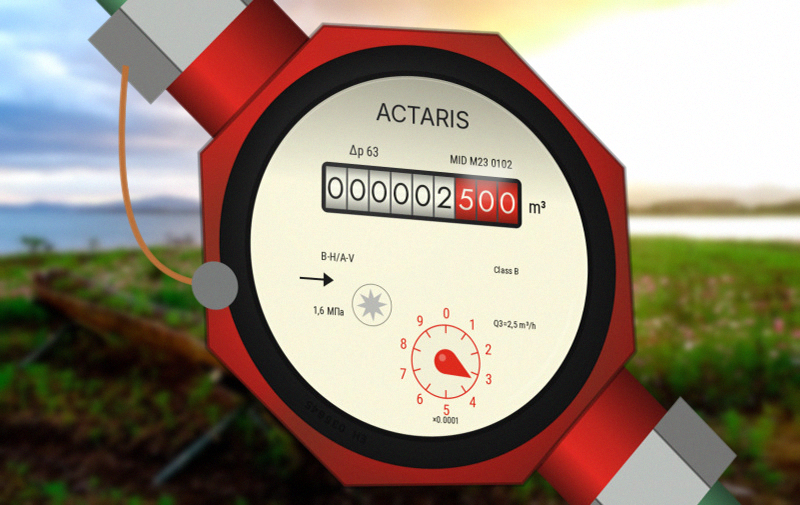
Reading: 2.5003 m³
